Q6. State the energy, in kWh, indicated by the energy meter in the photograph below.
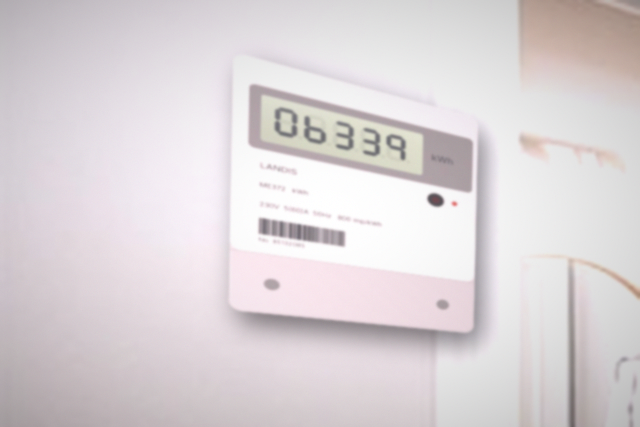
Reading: 6339 kWh
